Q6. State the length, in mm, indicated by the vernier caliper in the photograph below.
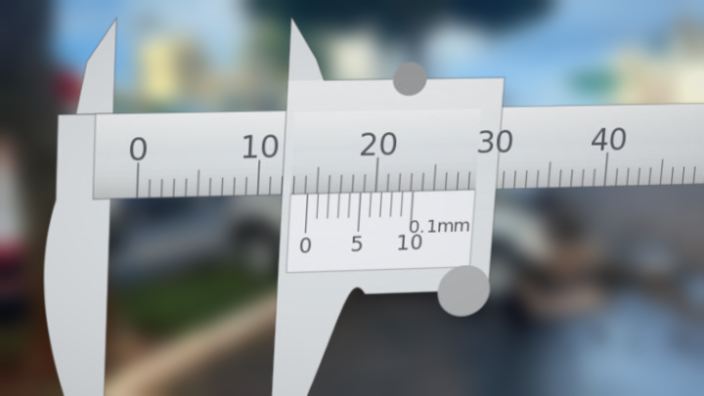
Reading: 14.2 mm
